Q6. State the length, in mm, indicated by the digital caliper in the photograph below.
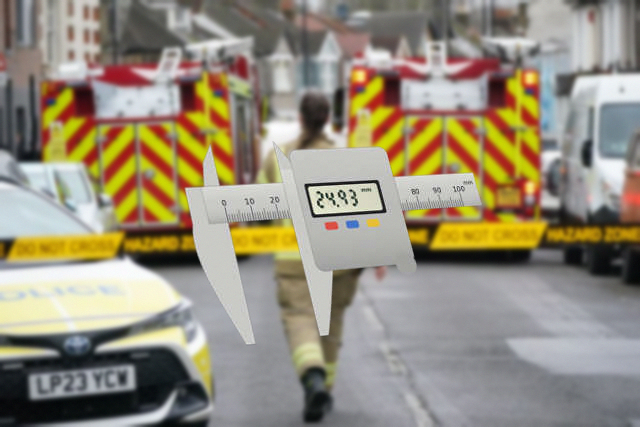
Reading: 24.93 mm
